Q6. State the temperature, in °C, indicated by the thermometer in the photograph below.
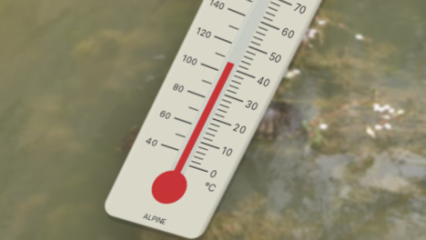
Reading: 42 °C
